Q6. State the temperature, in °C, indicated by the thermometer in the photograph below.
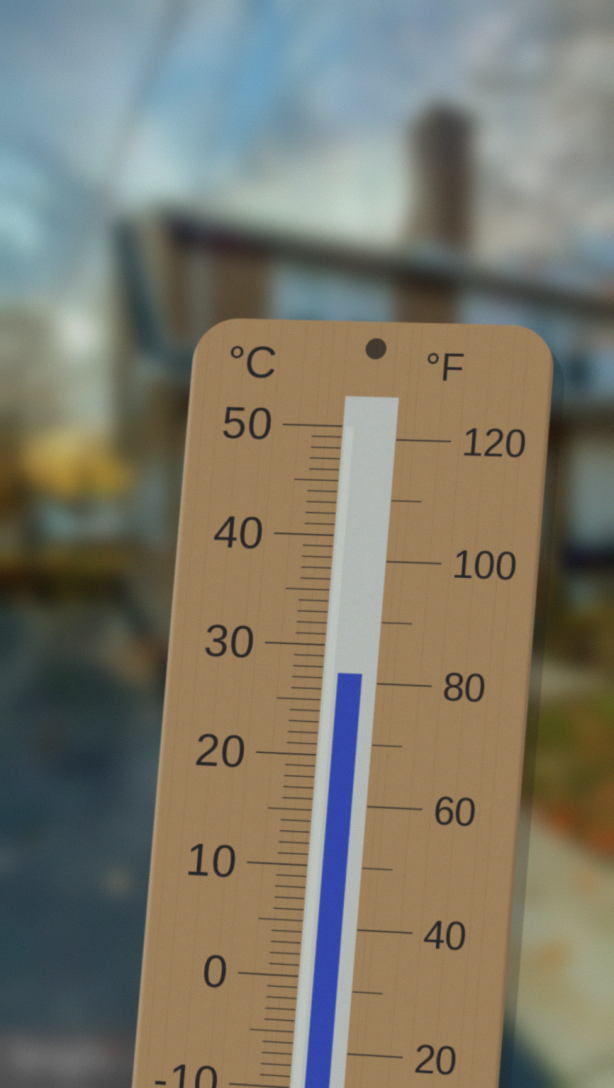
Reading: 27.5 °C
